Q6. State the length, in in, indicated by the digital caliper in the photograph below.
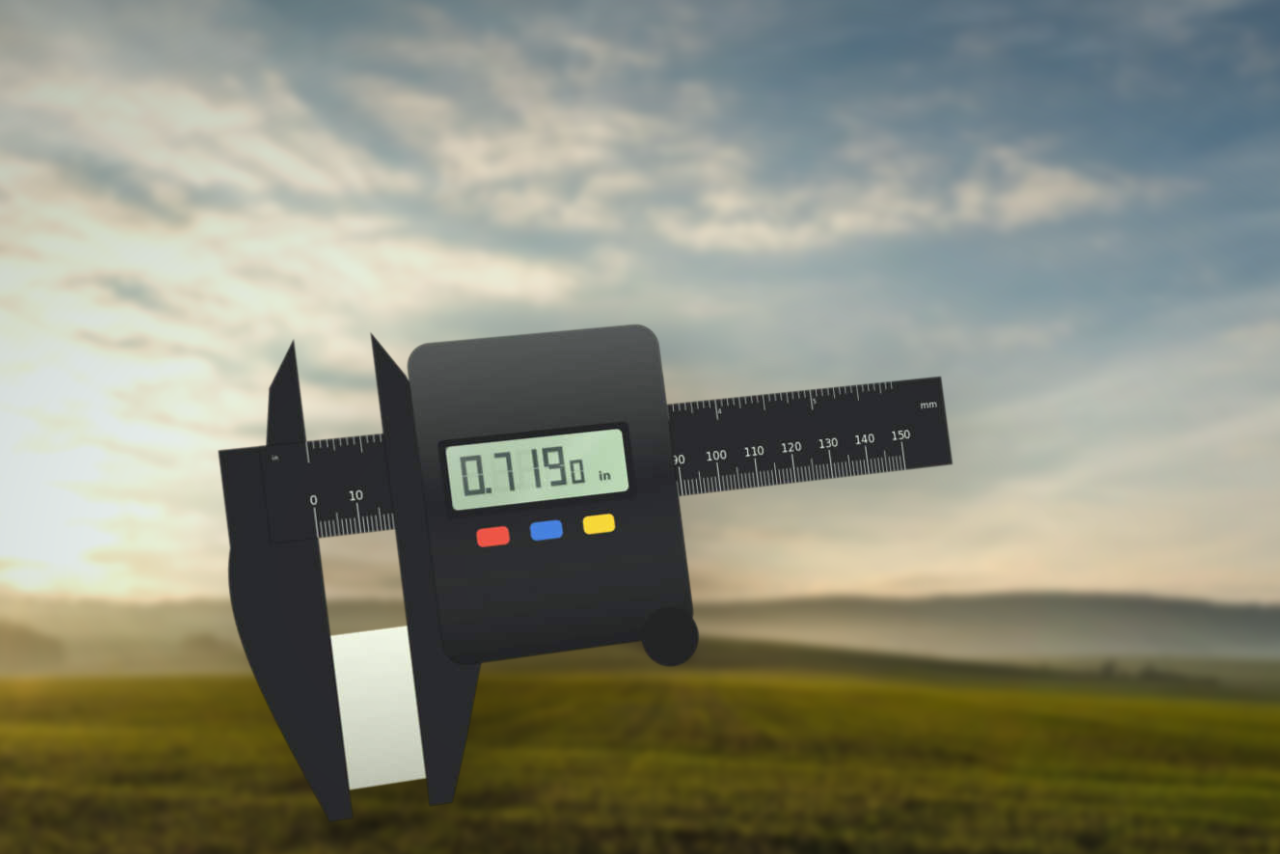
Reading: 0.7190 in
